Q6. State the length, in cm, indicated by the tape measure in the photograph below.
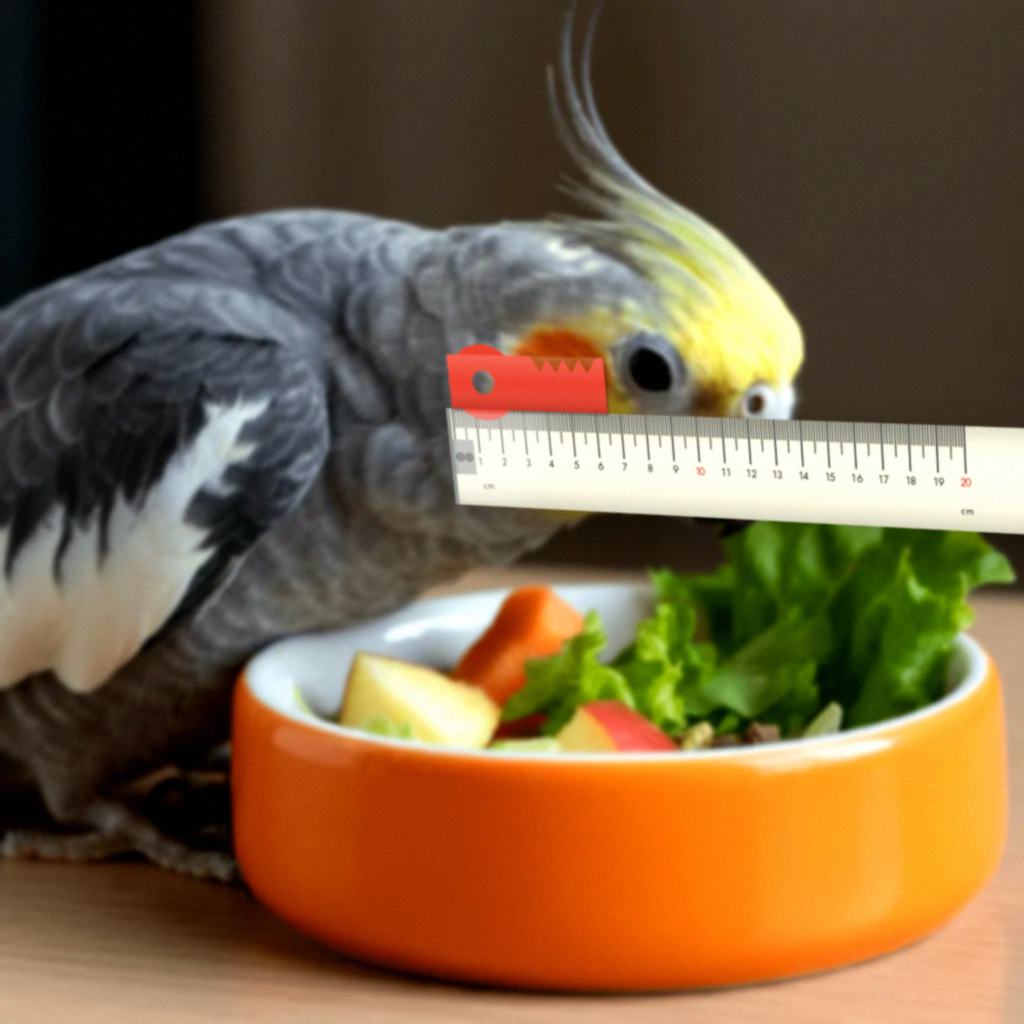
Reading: 6.5 cm
